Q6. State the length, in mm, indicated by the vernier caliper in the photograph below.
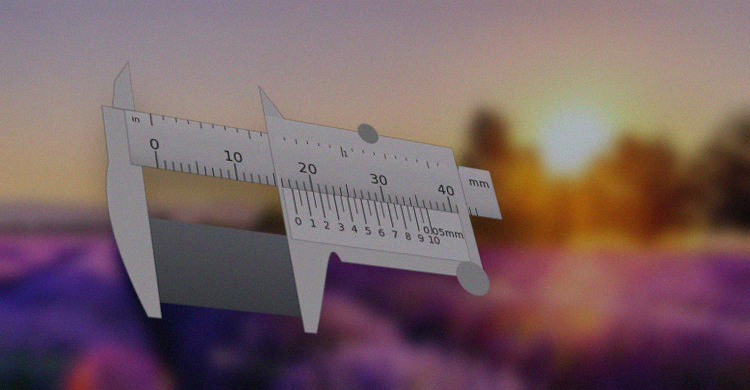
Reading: 17.2 mm
